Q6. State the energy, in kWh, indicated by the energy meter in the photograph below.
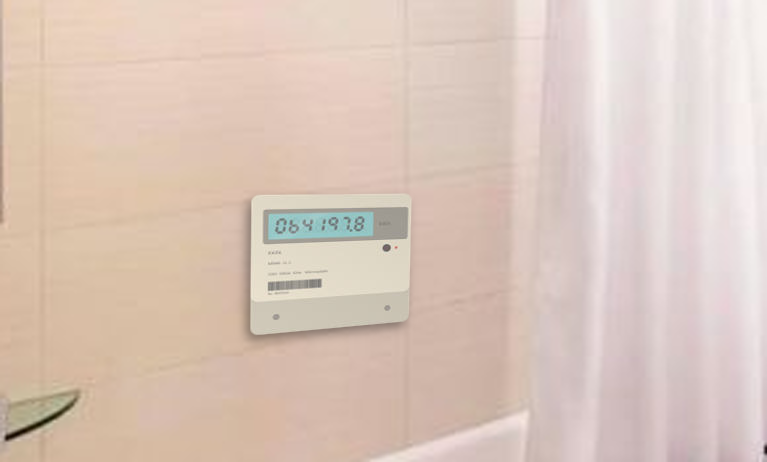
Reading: 64197.8 kWh
